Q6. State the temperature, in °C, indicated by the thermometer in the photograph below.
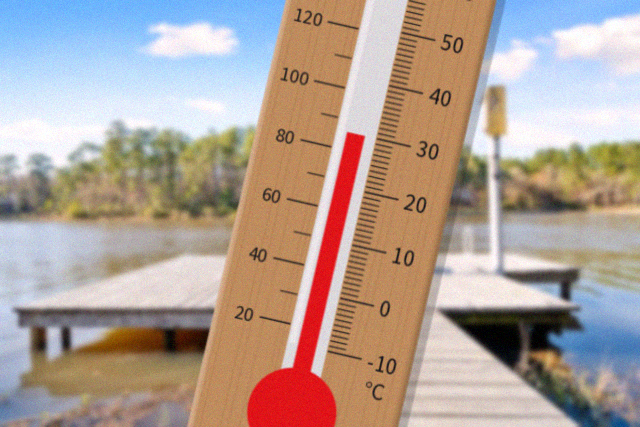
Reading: 30 °C
